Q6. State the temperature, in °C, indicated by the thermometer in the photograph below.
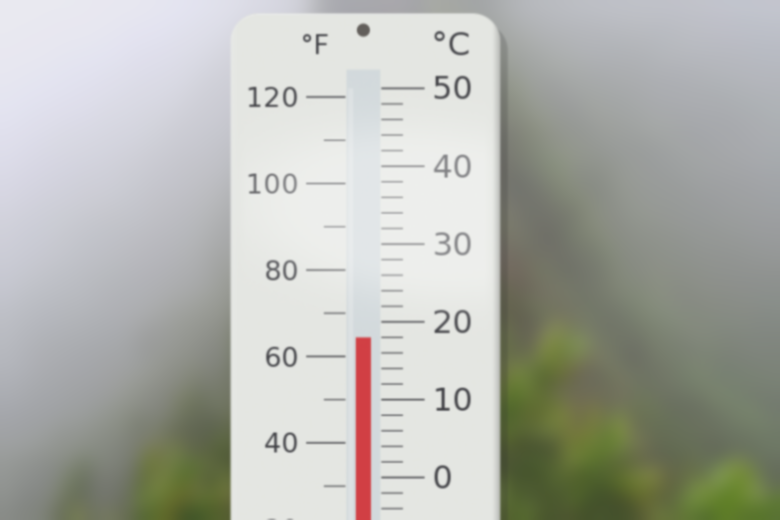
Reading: 18 °C
